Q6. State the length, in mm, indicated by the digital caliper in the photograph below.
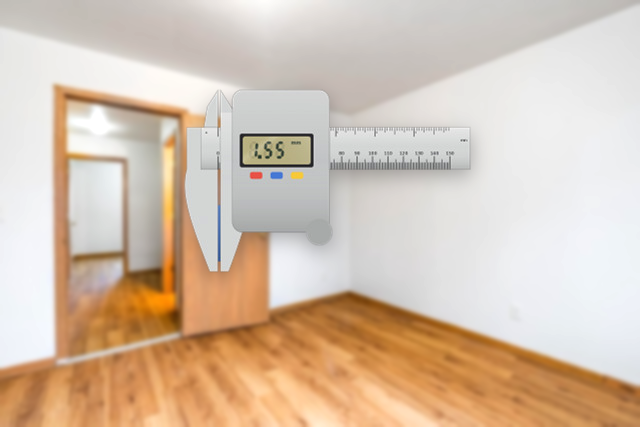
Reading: 1.55 mm
